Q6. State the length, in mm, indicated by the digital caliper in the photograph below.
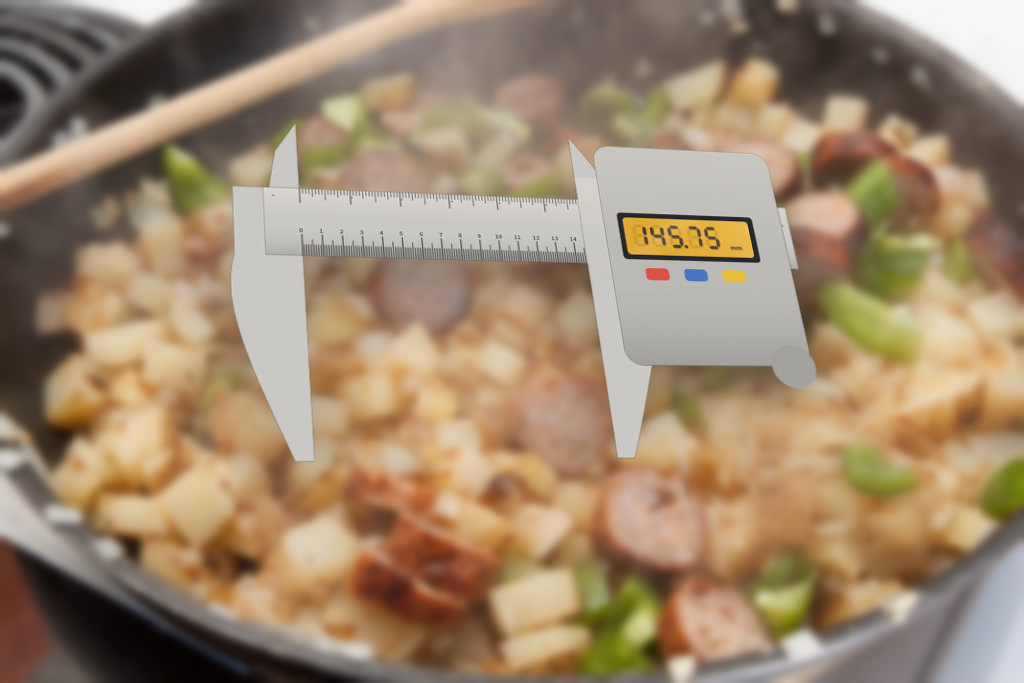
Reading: 145.75 mm
